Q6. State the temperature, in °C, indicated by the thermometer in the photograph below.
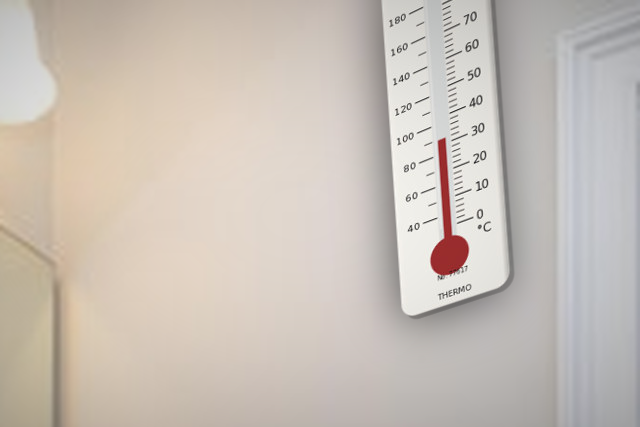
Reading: 32 °C
